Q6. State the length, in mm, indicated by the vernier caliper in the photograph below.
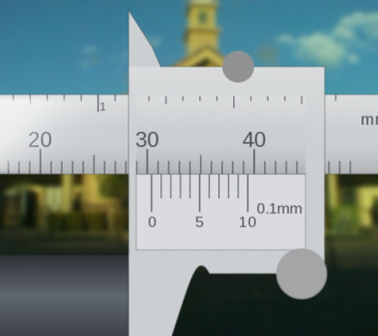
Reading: 30.4 mm
